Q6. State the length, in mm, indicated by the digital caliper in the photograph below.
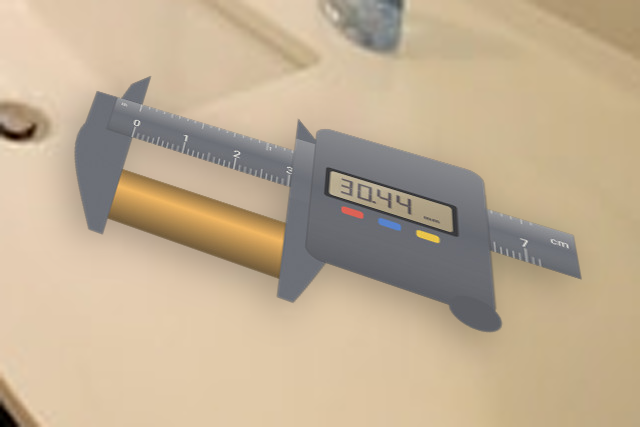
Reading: 30.44 mm
